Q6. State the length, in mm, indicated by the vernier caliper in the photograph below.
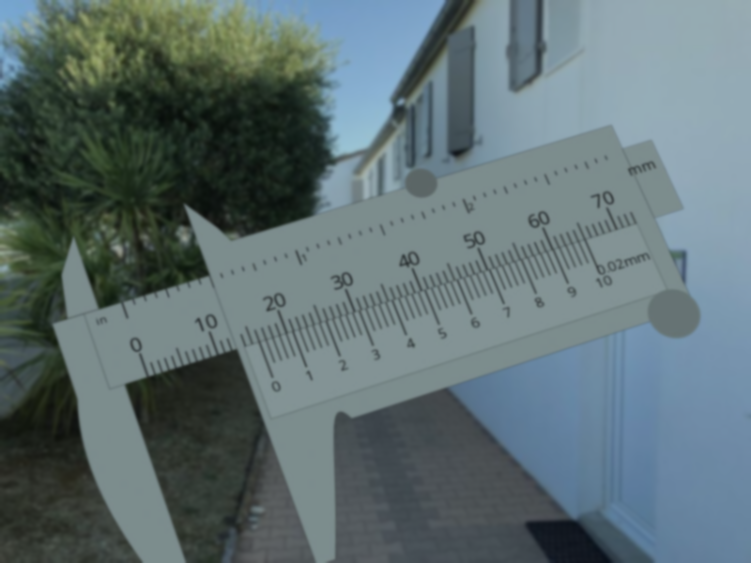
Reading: 16.0 mm
